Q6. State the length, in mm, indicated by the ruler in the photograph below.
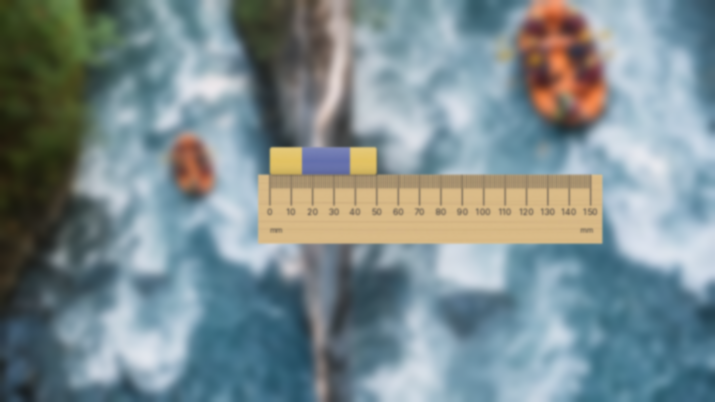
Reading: 50 mm
